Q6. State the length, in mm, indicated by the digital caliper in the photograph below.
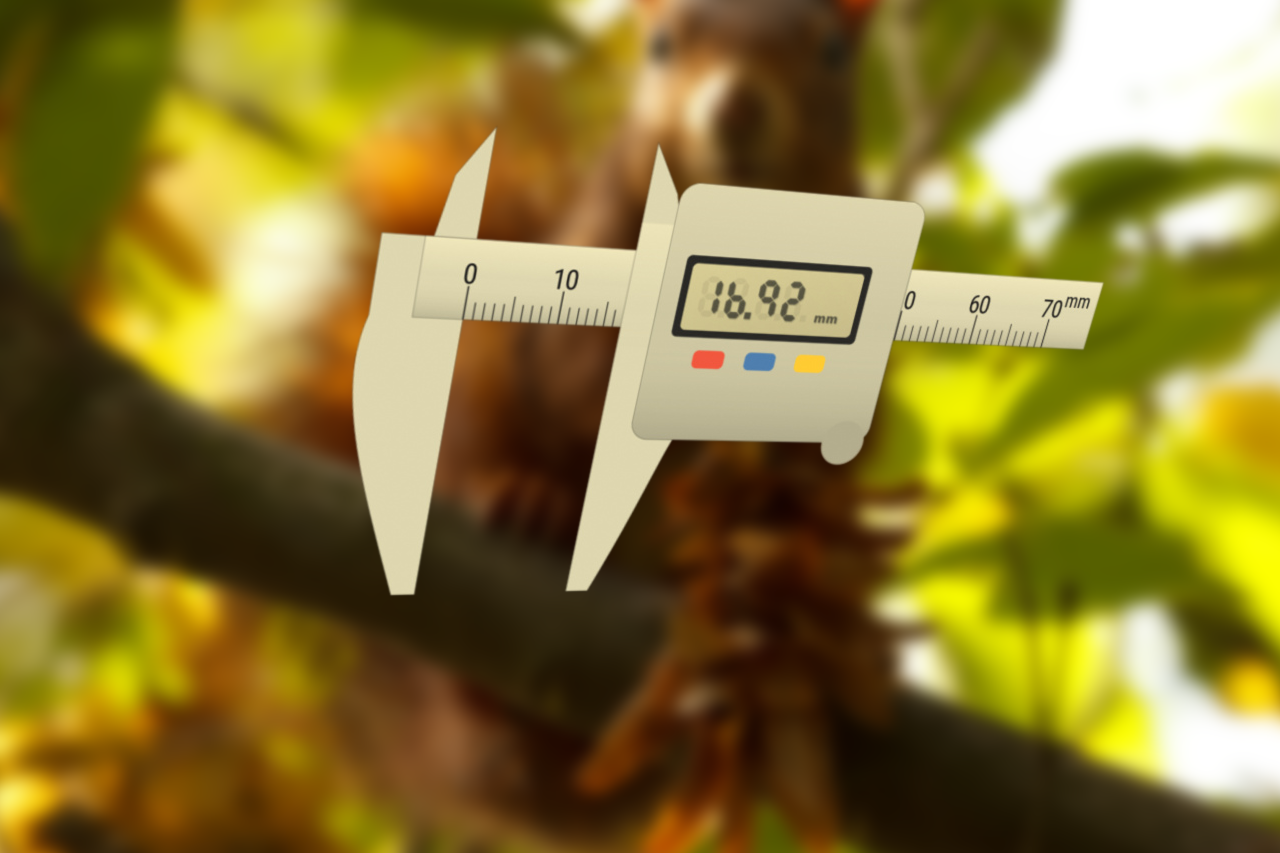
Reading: 16.92 mm
